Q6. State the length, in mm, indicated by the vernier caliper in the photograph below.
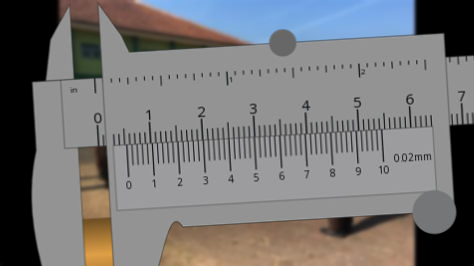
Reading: 5.4 mm
